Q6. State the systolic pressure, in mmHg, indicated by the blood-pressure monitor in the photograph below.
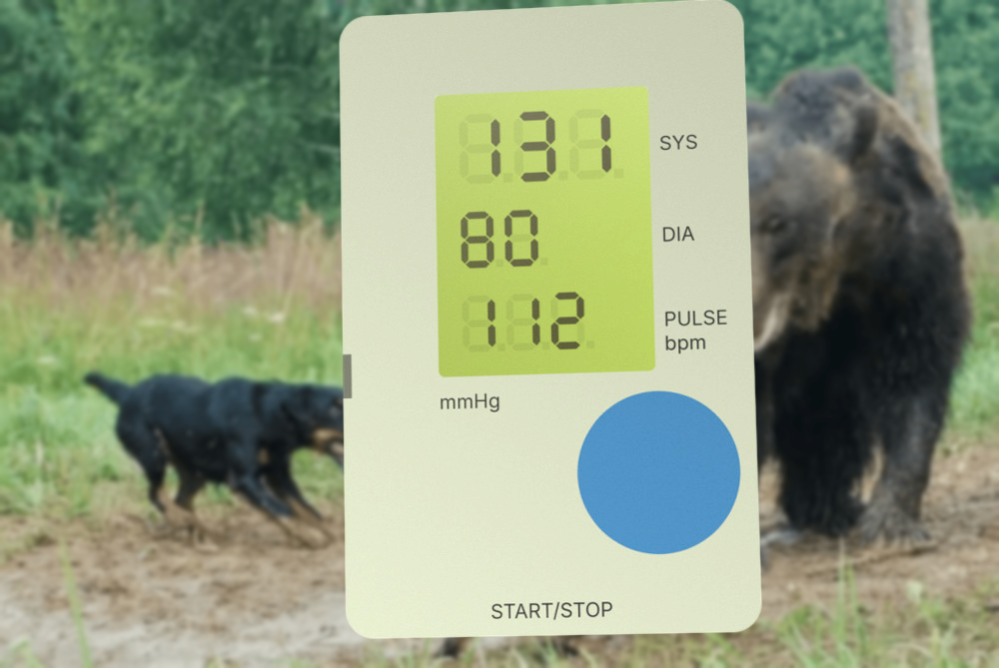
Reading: 131 mmHg
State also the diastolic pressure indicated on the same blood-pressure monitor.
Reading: 80 mmHg
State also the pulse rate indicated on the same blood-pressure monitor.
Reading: 112 bpm
